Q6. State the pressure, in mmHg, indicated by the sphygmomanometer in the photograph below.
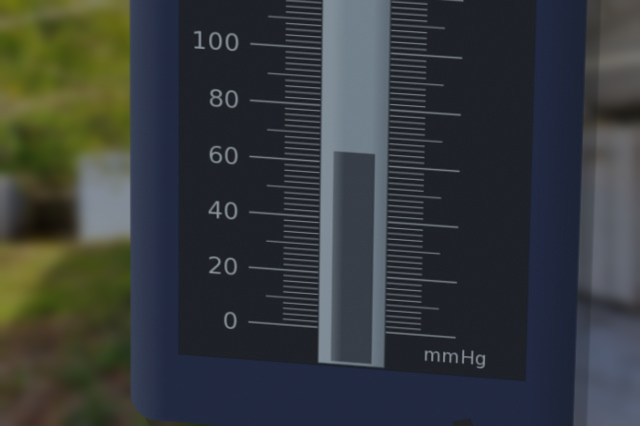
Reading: 64 mmHg
